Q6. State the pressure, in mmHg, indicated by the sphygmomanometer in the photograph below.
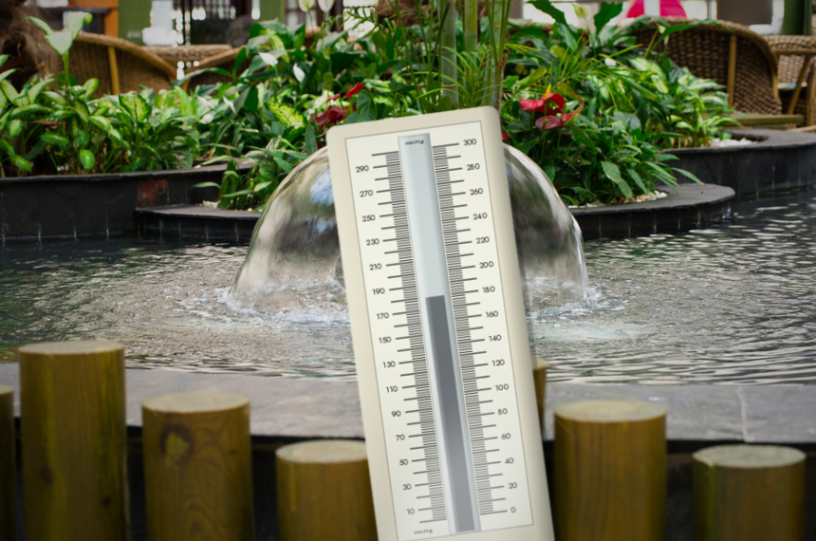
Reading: 180 mmHg
